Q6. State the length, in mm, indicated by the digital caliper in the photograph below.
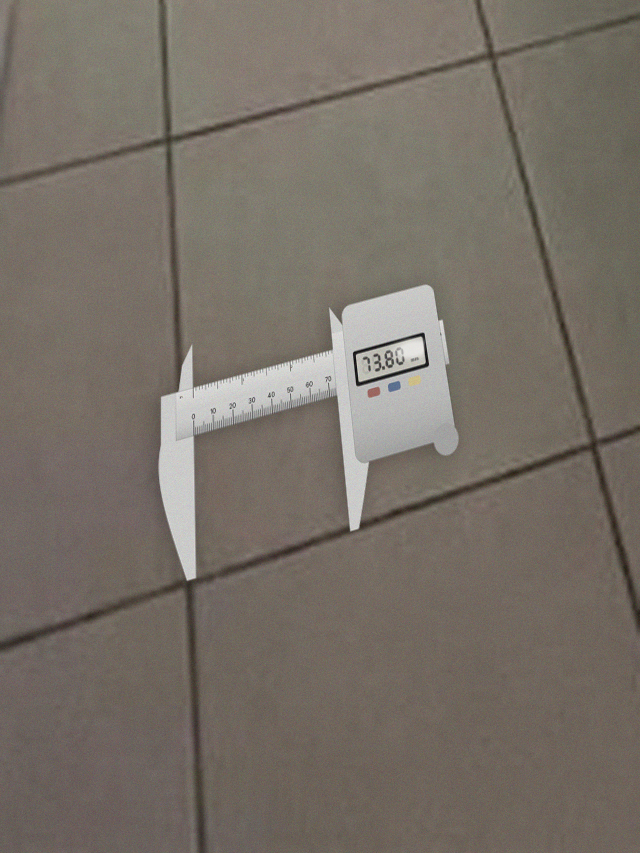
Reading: 73.80 mm
